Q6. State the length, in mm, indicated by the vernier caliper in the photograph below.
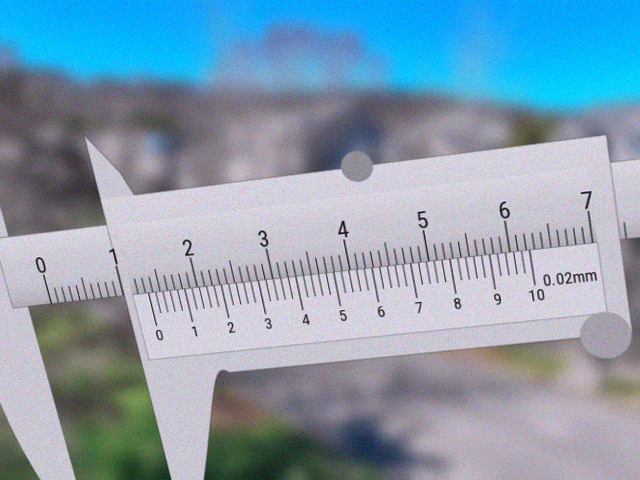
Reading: 13.4 mm
